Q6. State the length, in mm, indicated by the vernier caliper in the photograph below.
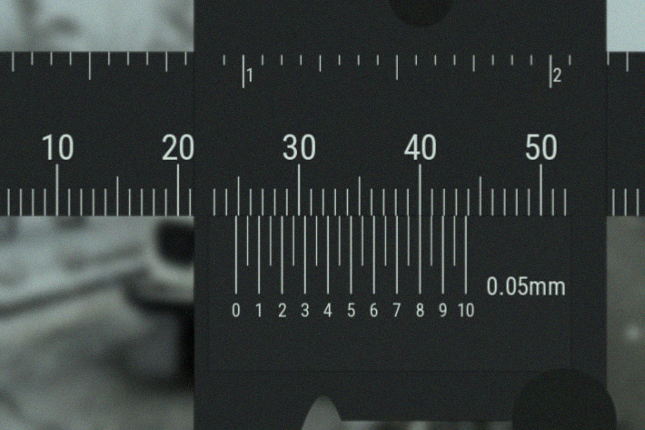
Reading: 24.8 mm
